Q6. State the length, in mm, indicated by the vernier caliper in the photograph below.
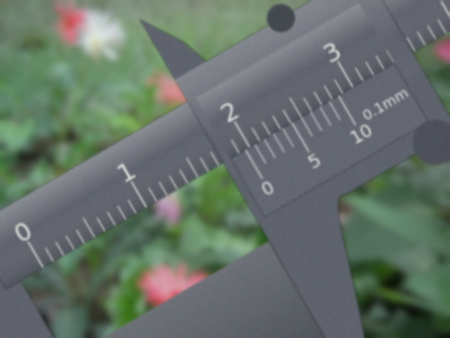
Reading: 19.6 mm
